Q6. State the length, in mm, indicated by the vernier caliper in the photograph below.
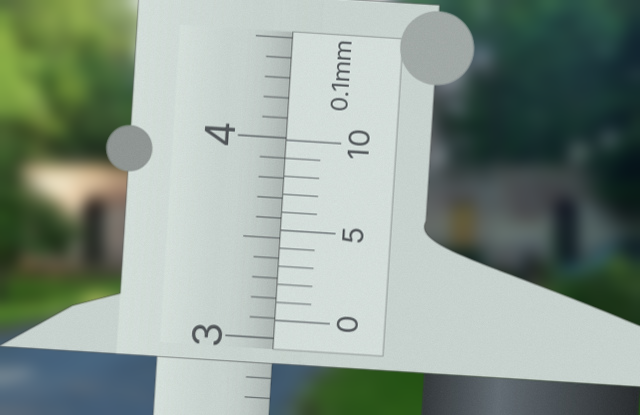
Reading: 30.9 mm
